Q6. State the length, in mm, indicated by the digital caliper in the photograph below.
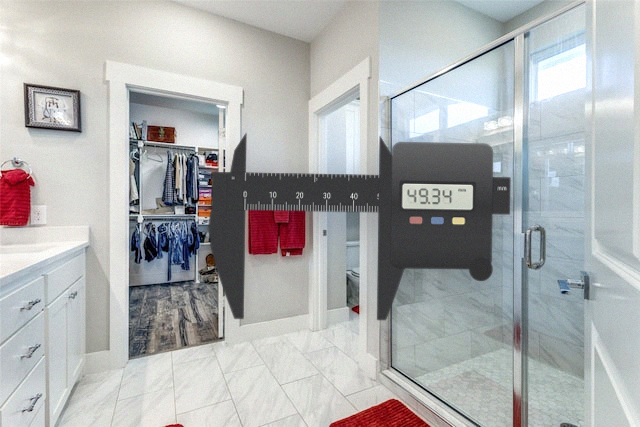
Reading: 49.34 mm
